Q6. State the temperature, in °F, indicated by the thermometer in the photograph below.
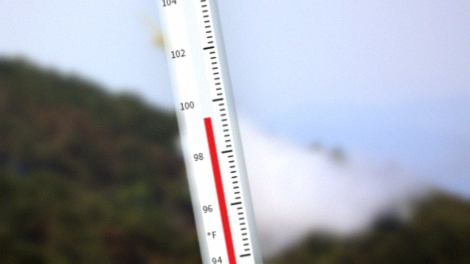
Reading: 99.4 °F
